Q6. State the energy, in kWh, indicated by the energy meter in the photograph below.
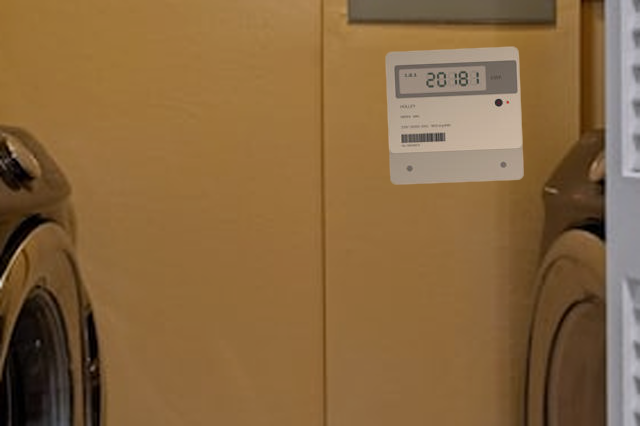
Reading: 20181 kWh
